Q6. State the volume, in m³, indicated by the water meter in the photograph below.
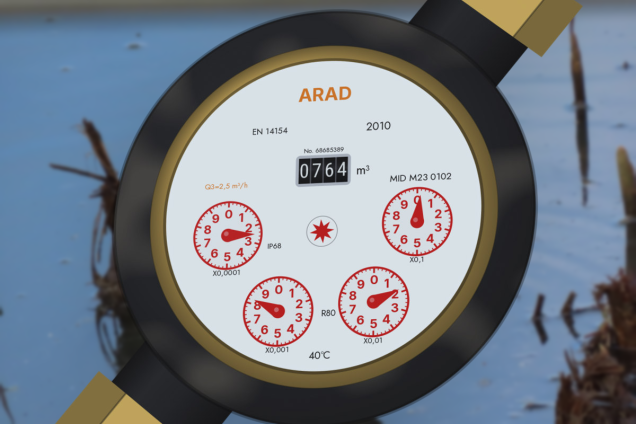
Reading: 764.0182 m³
